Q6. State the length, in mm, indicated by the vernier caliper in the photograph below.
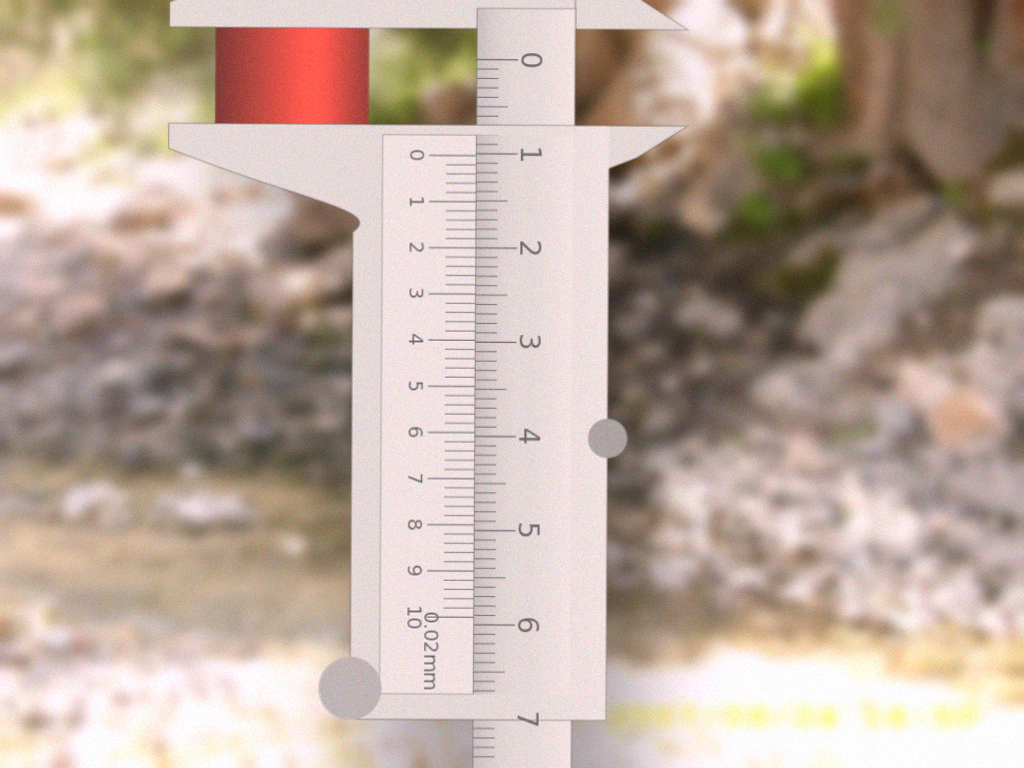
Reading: 10.2 mm
